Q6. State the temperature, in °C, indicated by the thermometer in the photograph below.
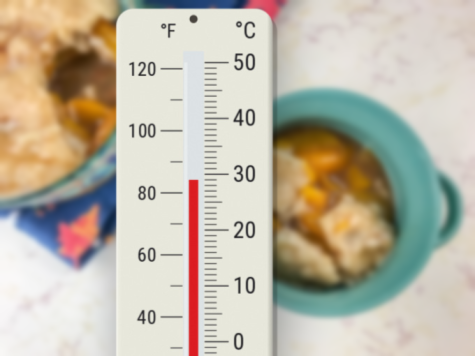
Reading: 29 °C
